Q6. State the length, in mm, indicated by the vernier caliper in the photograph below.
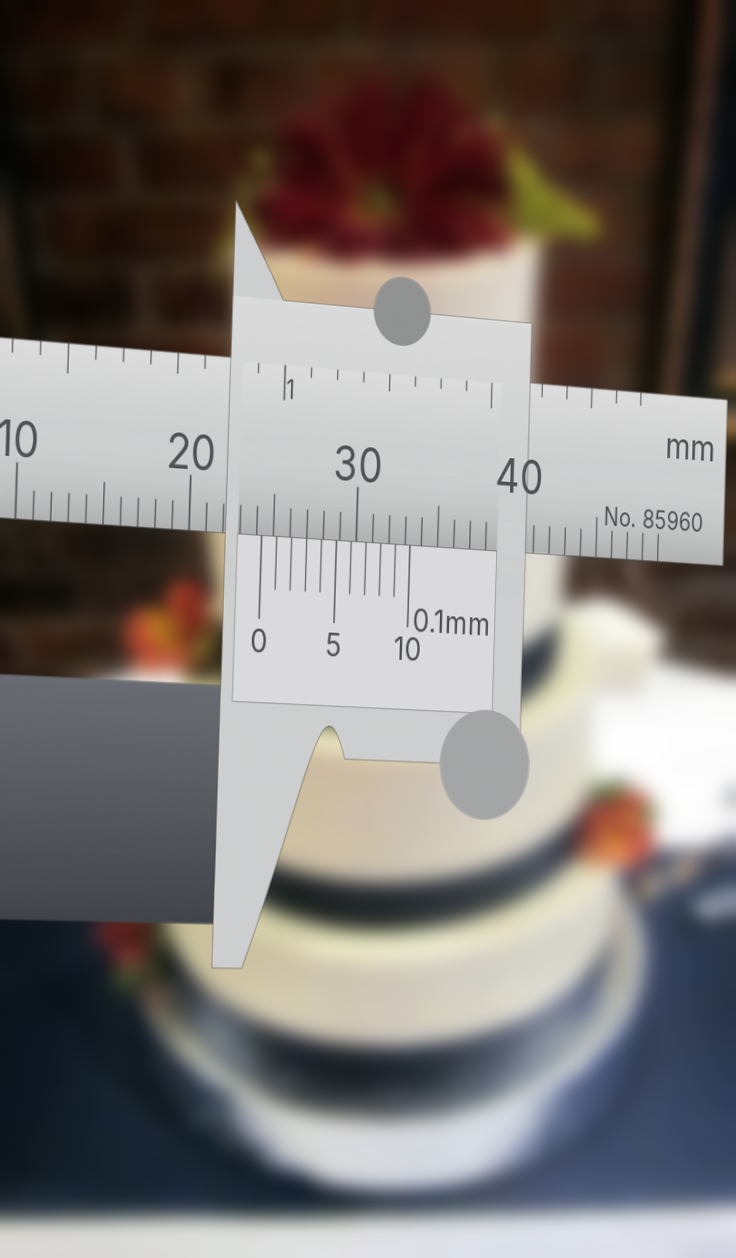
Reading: 24.3 mm
